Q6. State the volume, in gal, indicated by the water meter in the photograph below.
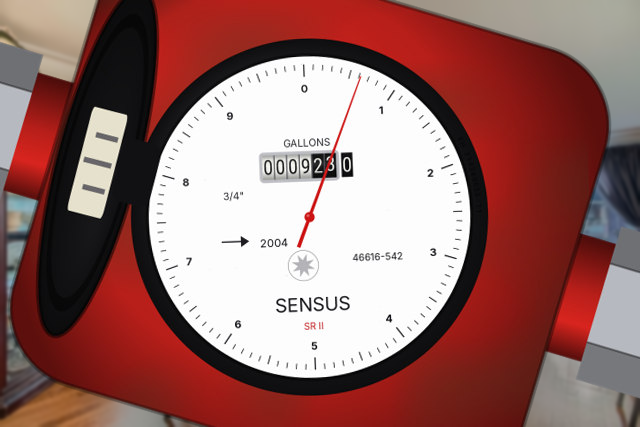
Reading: 9230.6 gal
